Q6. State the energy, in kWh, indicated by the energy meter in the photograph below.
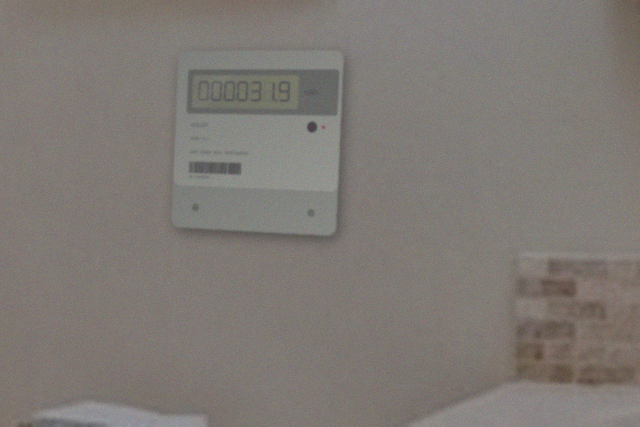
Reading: 31.9 kWh
